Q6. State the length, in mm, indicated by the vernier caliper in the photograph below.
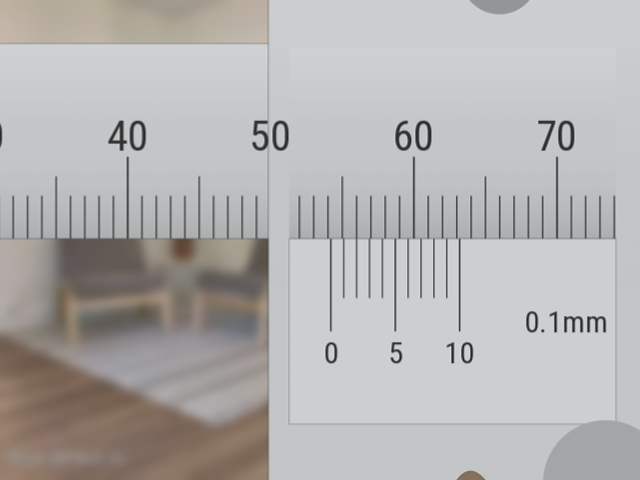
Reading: 54.2 mm
